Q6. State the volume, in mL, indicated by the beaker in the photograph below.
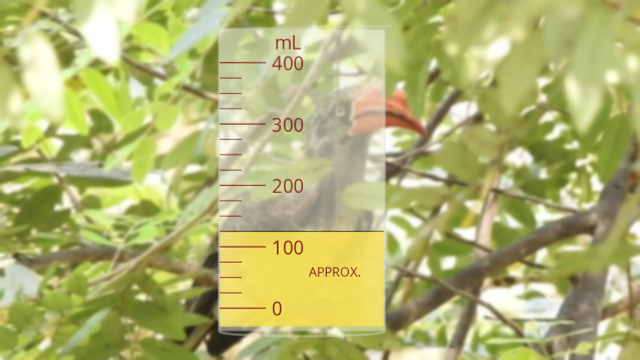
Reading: 125 mL
